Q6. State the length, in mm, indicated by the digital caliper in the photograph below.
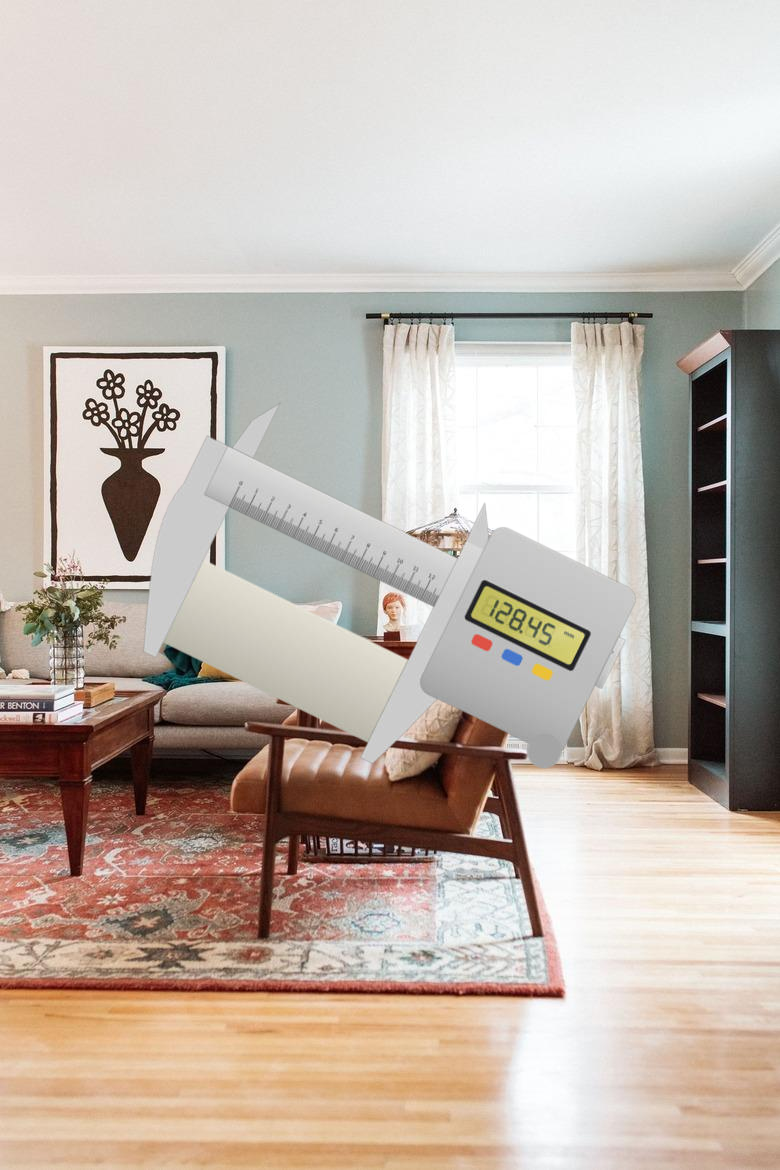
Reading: 128.45 mm
